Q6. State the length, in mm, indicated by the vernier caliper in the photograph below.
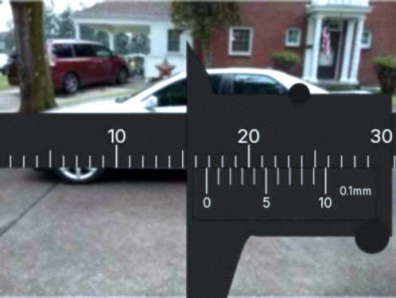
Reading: 16.8 mm
